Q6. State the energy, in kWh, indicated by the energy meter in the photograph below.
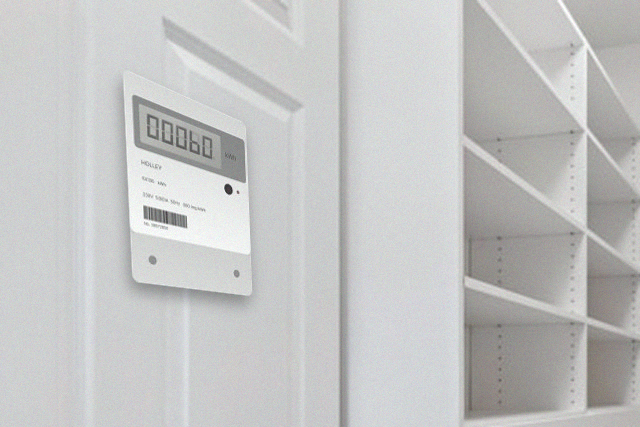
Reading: 60 kWh
